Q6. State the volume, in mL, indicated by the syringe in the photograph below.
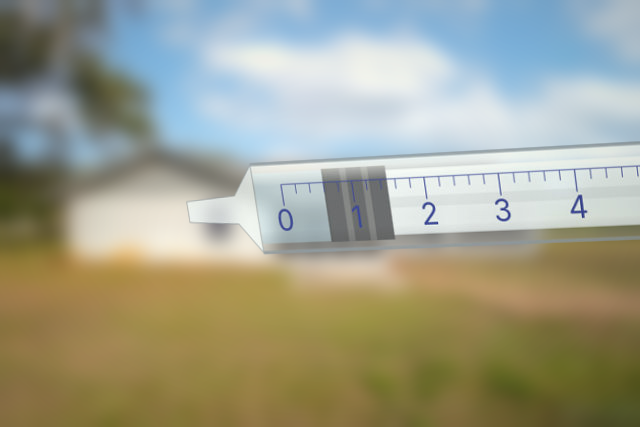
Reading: 0.6 mL
